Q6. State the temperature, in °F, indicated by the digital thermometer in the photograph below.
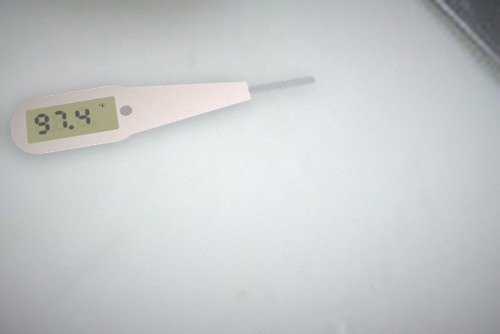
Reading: 97.4 °F
